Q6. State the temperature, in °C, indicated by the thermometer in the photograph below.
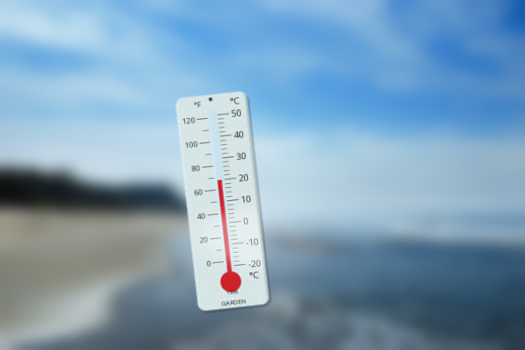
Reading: 20 °C
